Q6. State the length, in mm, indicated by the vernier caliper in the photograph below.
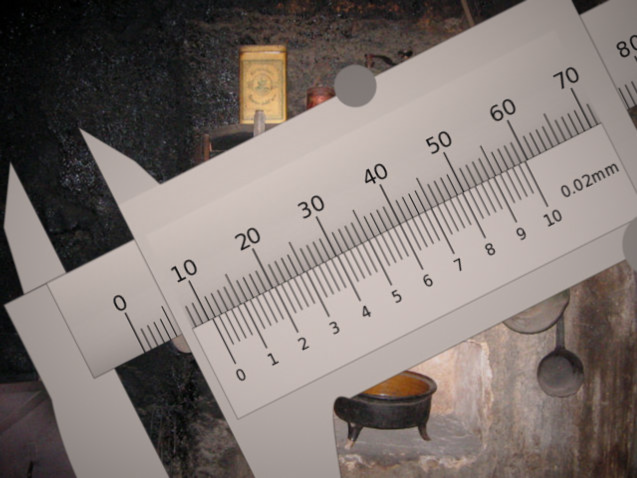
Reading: 10.6 mm
